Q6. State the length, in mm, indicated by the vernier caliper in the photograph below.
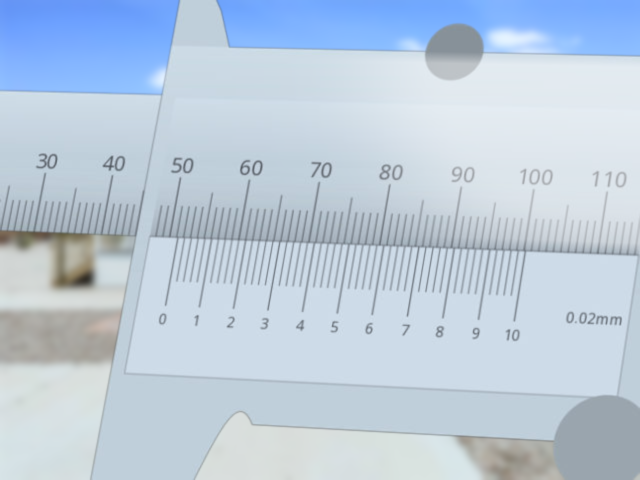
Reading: 51.2 mm
